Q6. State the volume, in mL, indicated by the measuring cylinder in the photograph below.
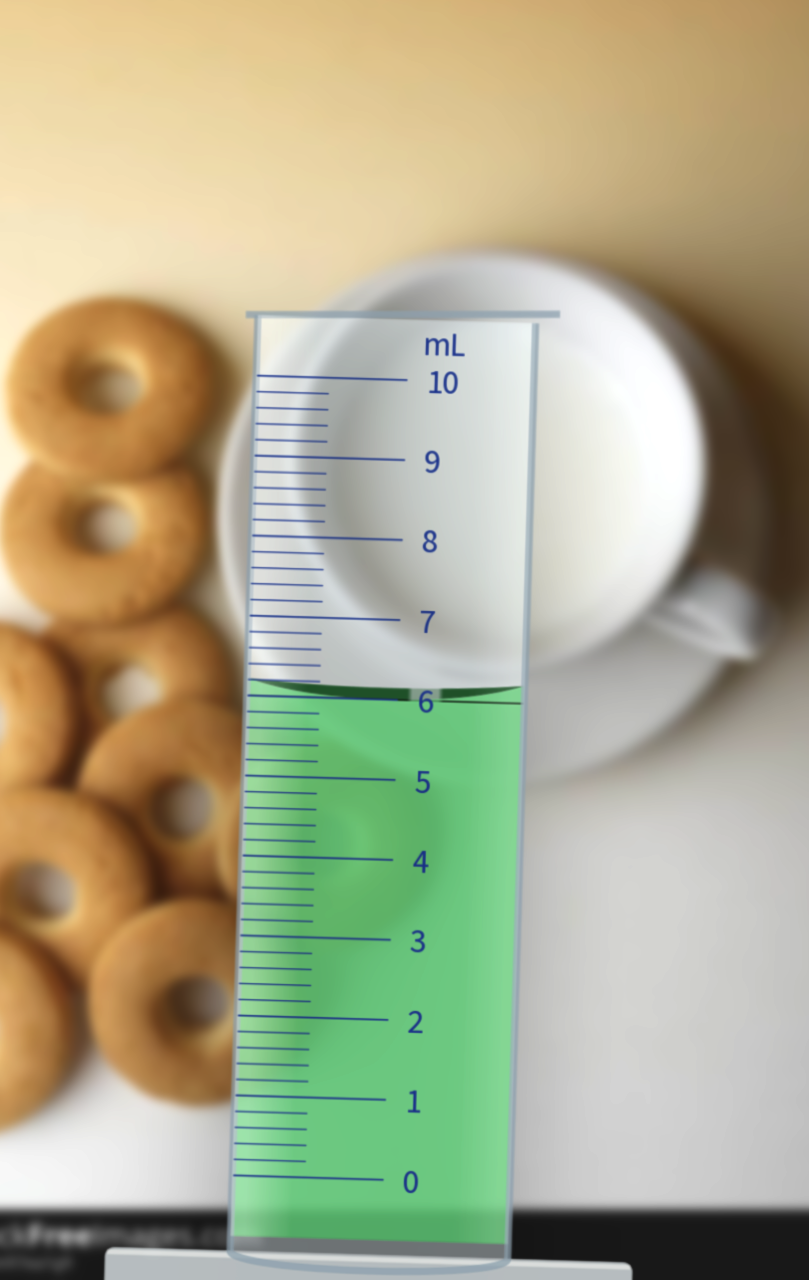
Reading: 6 mL
